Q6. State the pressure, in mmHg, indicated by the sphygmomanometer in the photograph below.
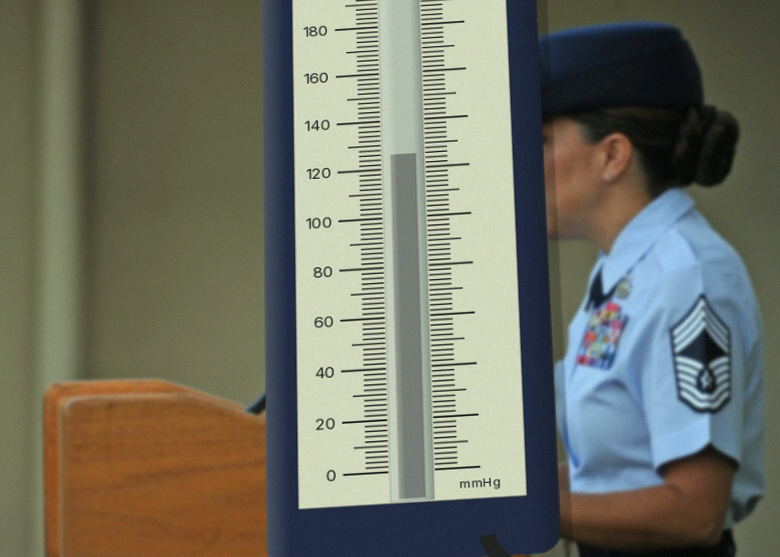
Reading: 126 mmHg
